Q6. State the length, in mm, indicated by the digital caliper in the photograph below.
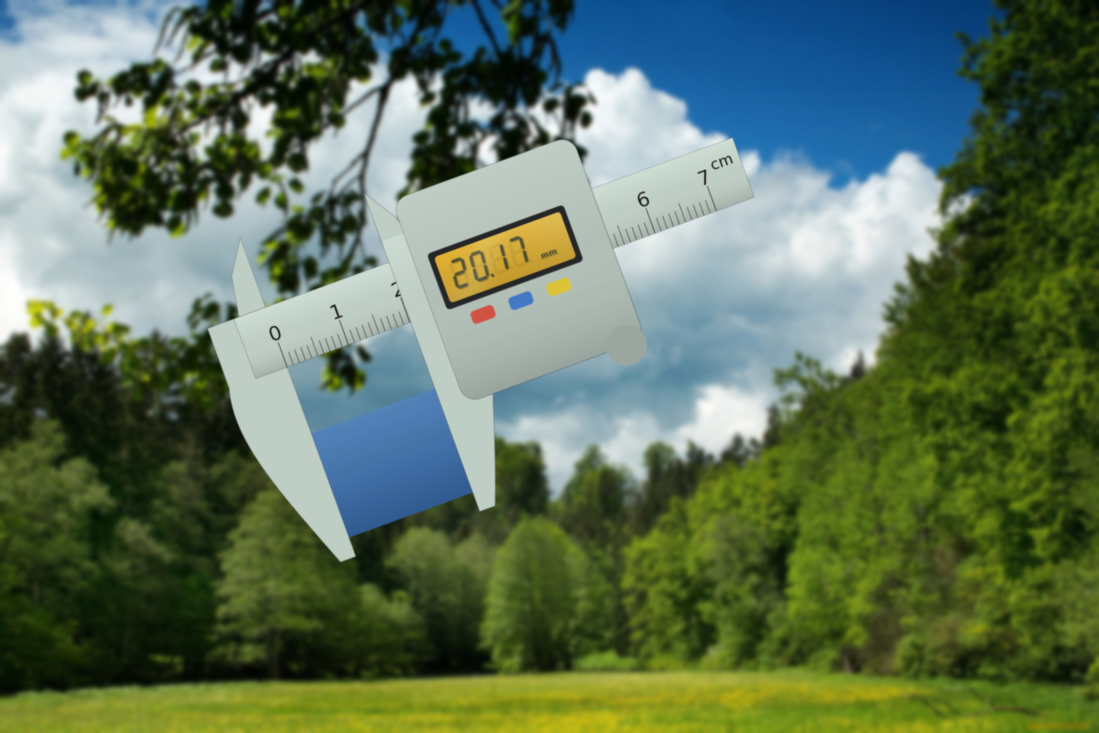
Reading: 20.17 mm
